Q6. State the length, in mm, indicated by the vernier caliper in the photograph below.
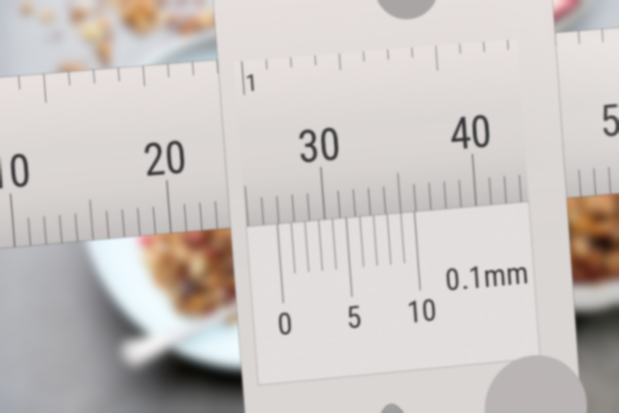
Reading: 26.9 mm
